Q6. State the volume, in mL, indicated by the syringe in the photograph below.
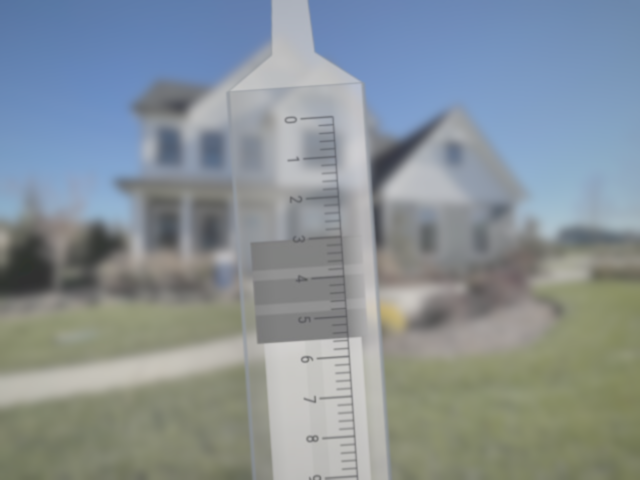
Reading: 3 mL
